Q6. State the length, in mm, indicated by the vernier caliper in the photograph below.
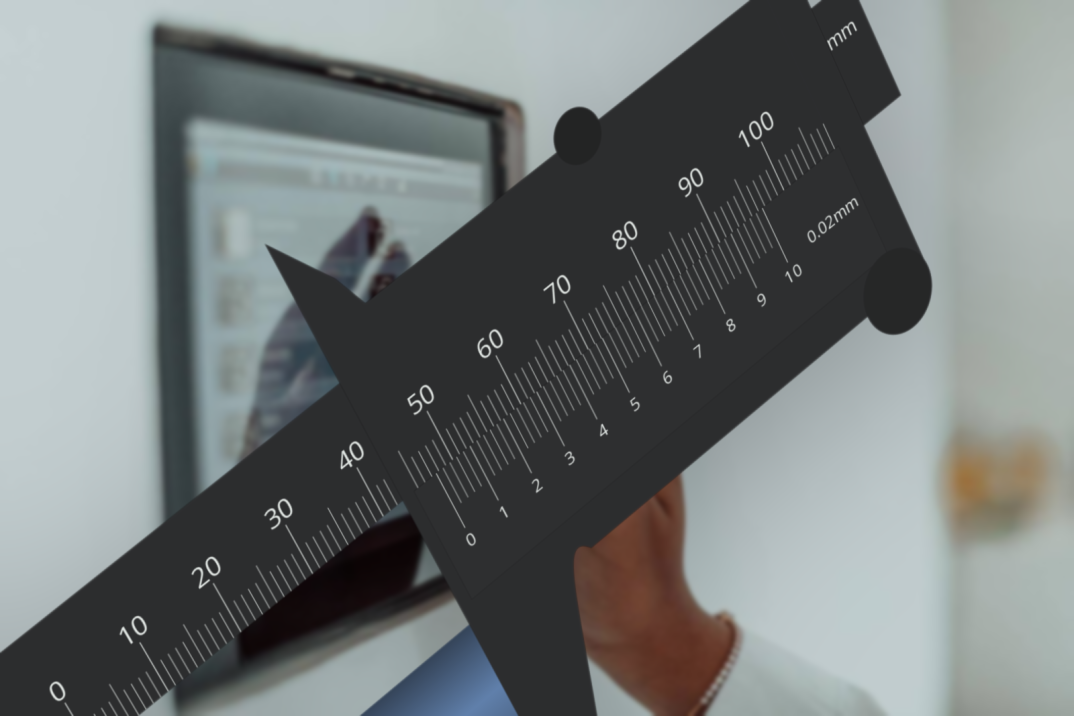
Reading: 47.6 mm
